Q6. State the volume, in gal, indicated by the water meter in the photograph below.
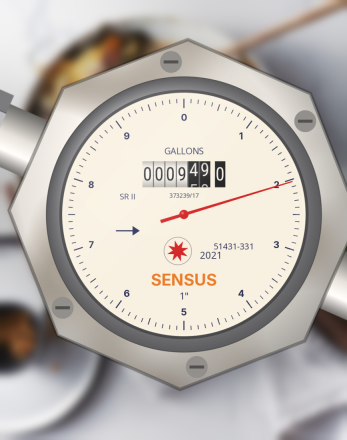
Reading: 9492.0 gal
